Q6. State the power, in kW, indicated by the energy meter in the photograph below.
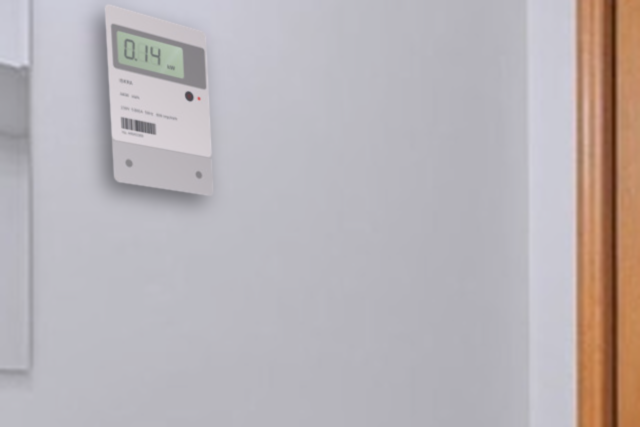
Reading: 0.14 kW
